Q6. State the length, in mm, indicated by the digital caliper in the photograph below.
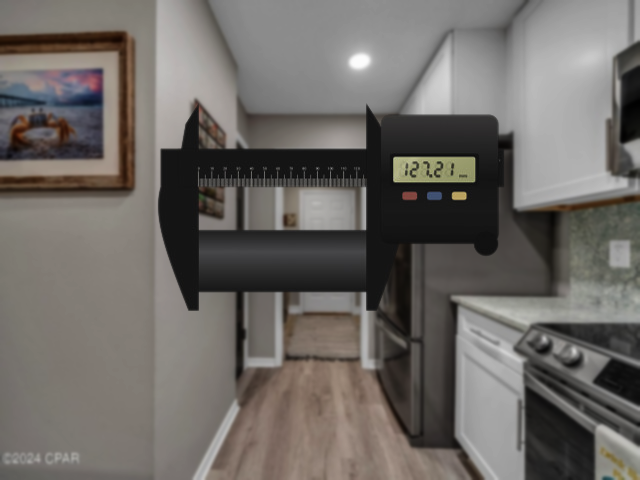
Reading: 127.21 mm
